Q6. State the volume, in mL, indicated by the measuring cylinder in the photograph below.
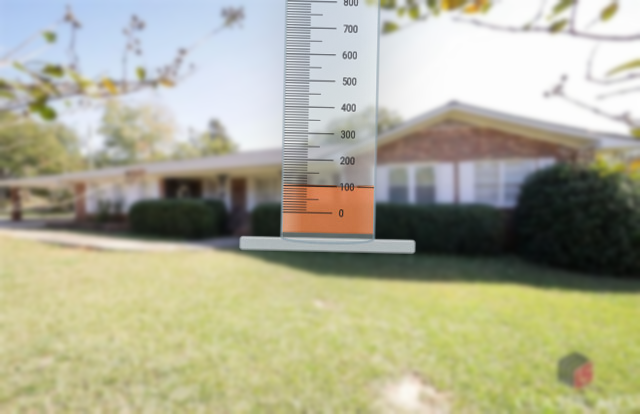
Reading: 100 mL
